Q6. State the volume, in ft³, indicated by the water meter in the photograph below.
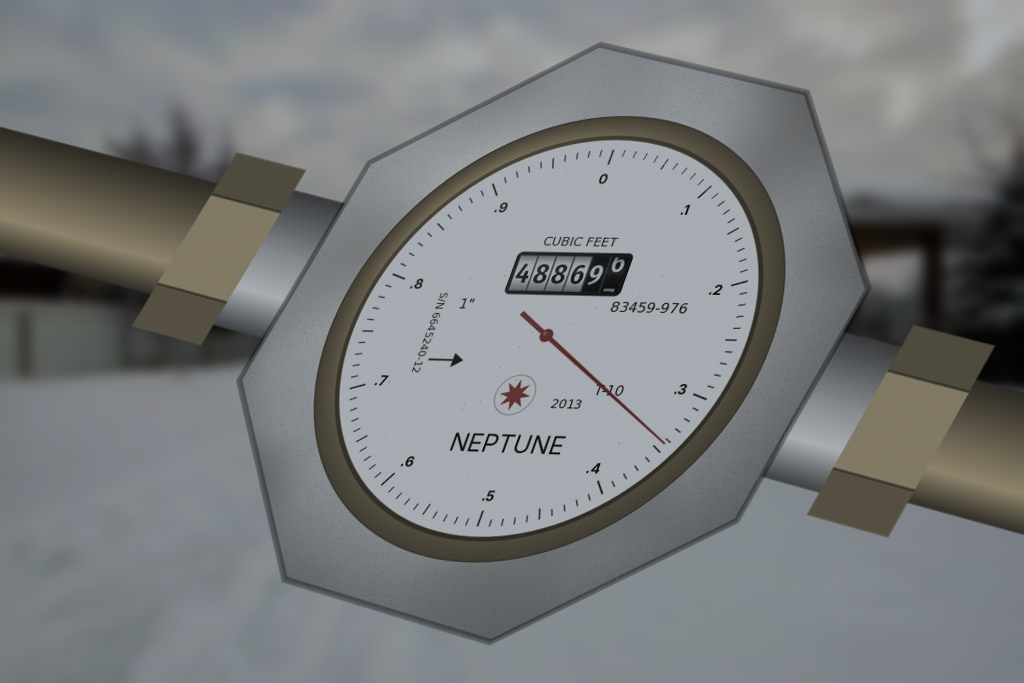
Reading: 488696.34 ft³
